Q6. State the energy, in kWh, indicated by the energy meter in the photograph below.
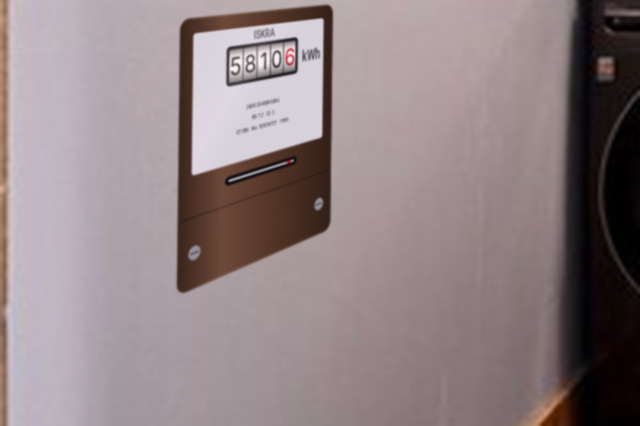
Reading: 5810.6 kWh
